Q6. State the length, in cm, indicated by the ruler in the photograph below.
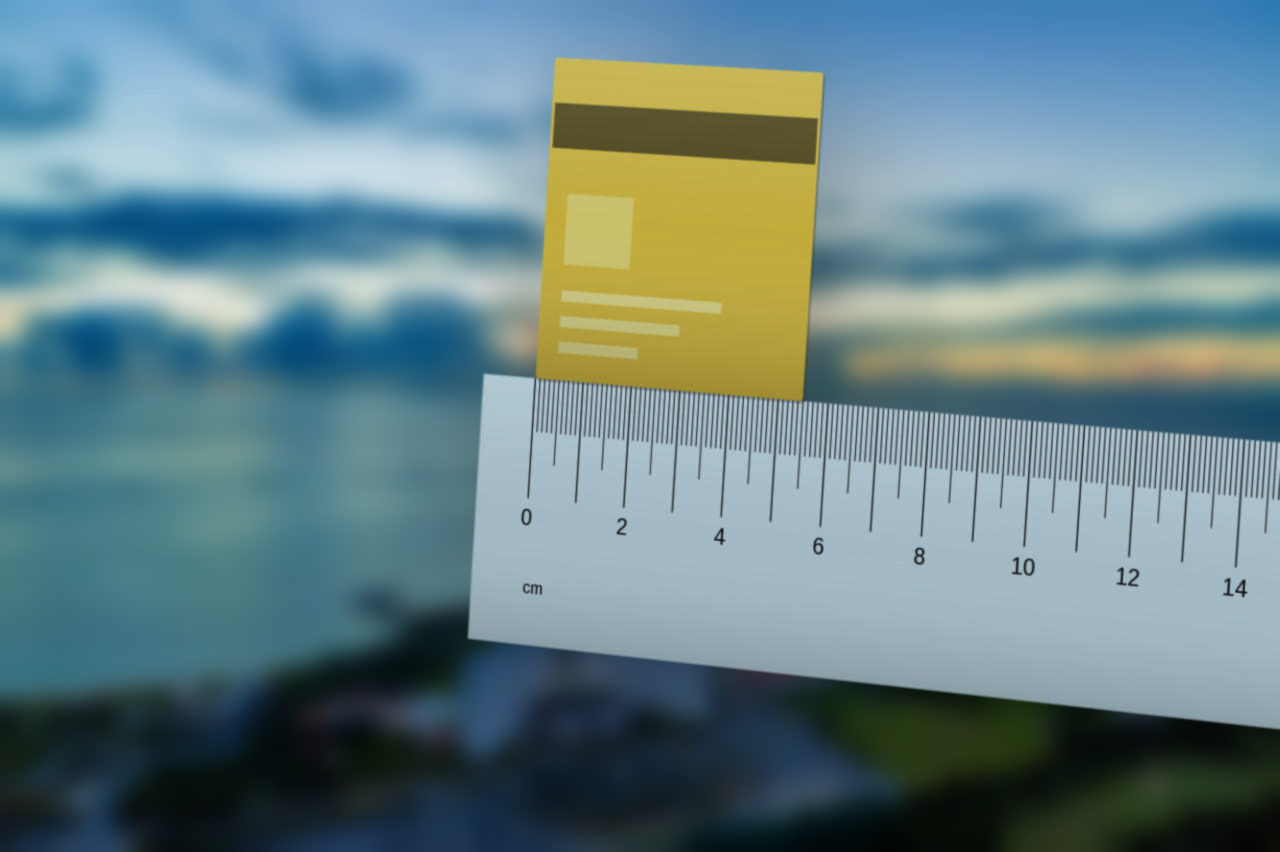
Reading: 5.5 cm
